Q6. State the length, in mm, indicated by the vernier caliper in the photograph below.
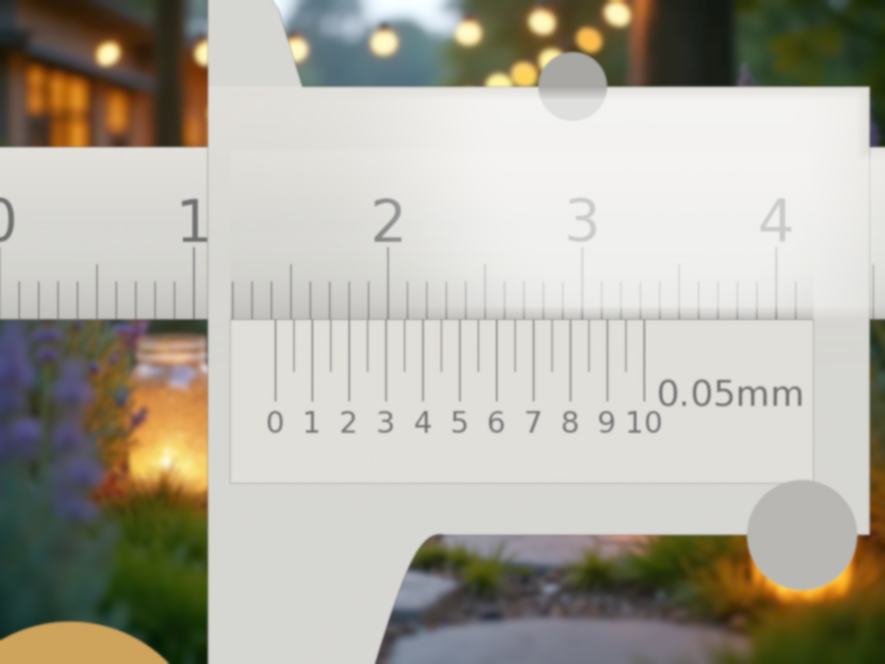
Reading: 14.2 mm
